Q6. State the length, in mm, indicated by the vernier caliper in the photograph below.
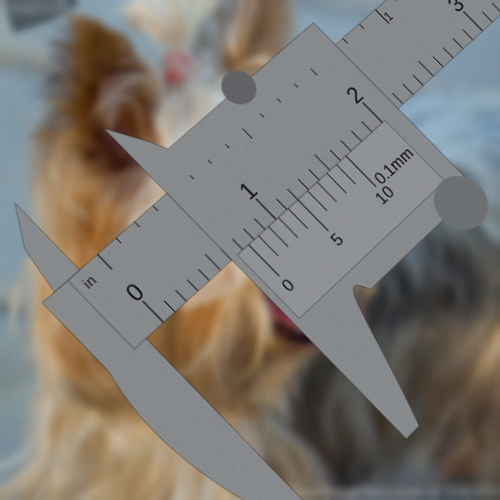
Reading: 7.5 mm
